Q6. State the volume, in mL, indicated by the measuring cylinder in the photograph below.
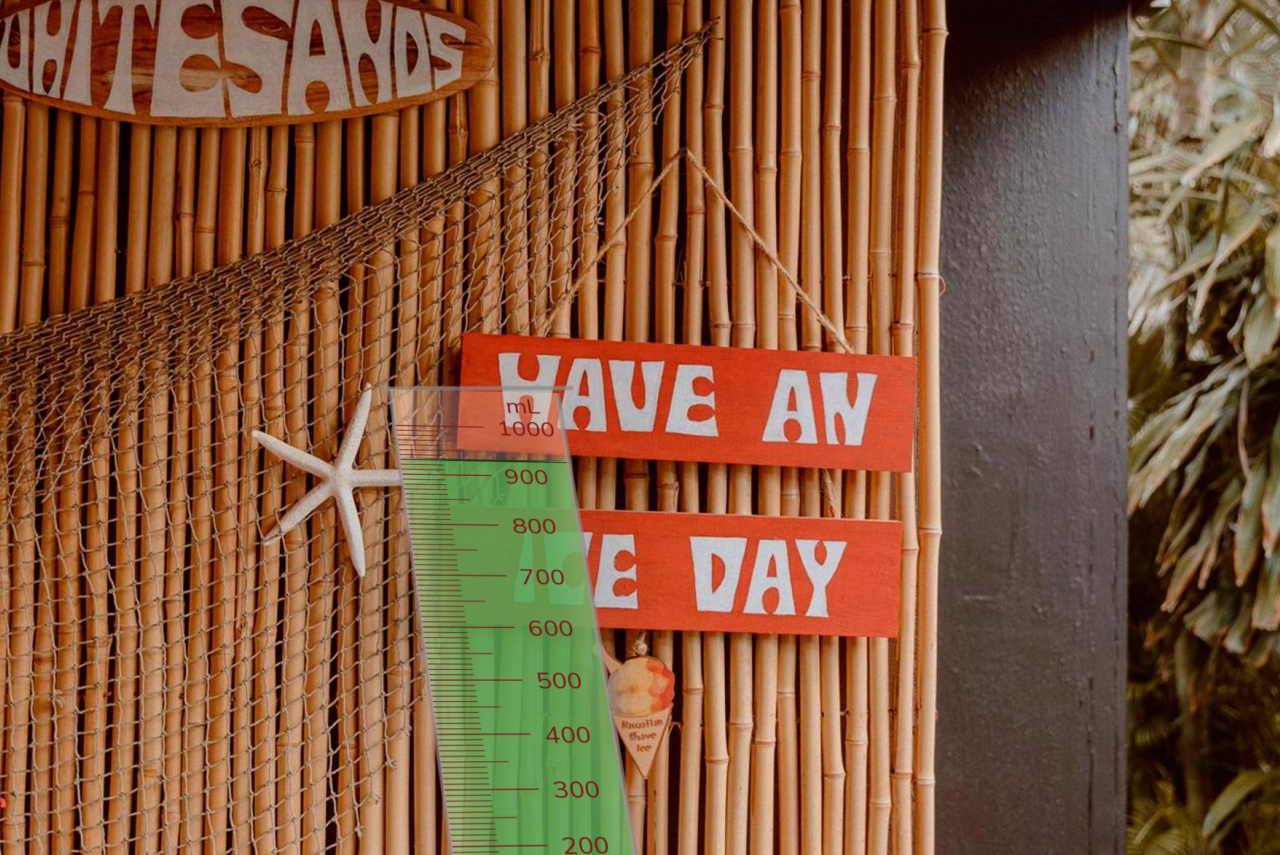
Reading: 930 mL
